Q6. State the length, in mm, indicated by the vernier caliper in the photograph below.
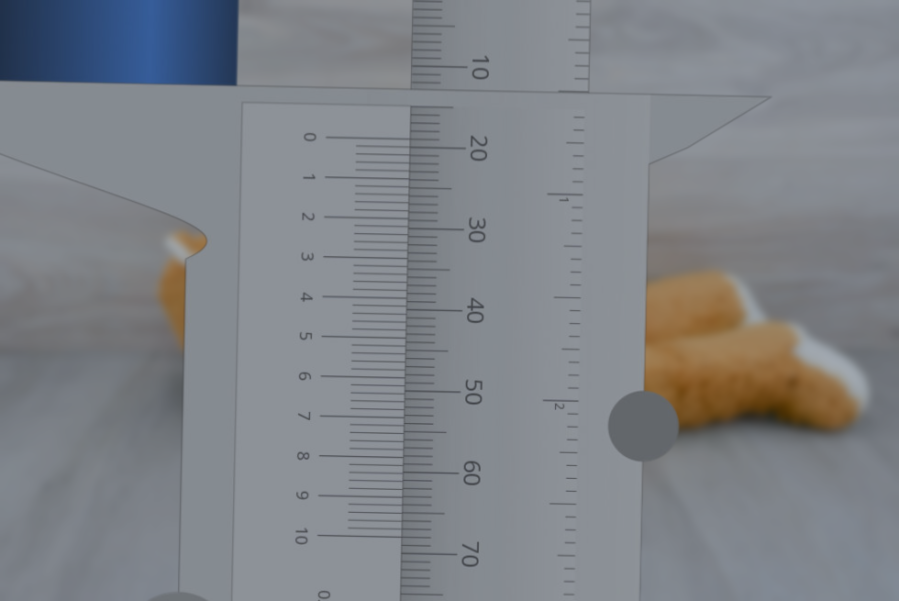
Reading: 19.0 mm
